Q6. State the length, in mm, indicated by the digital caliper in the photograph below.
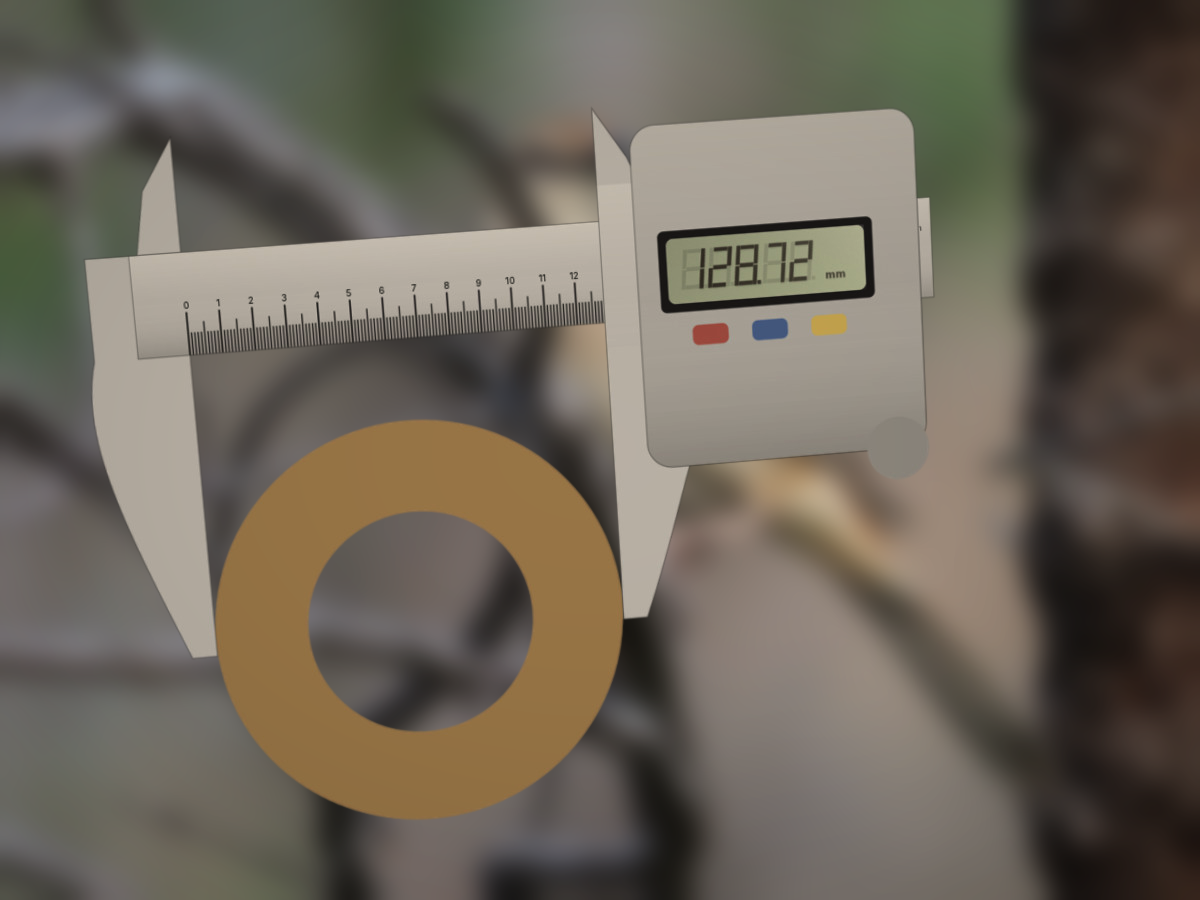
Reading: 128.72 mm
